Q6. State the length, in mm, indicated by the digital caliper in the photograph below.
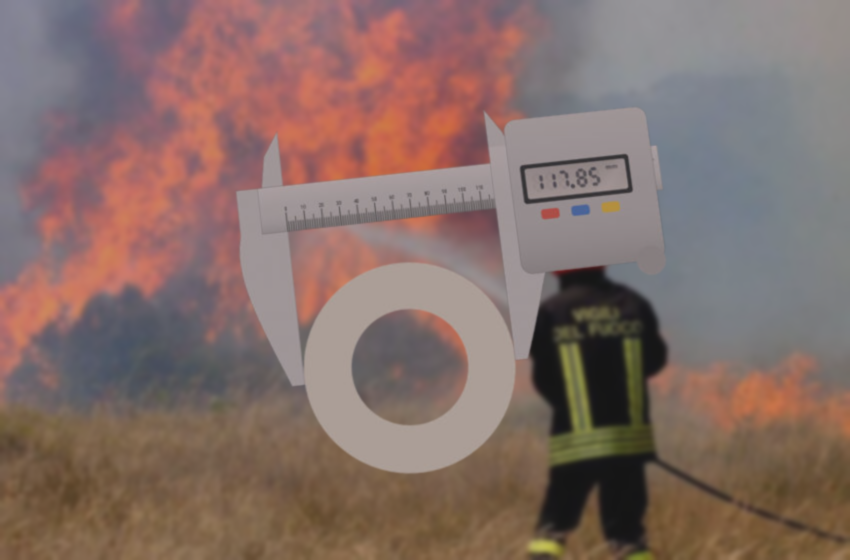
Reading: 117.85 mm
